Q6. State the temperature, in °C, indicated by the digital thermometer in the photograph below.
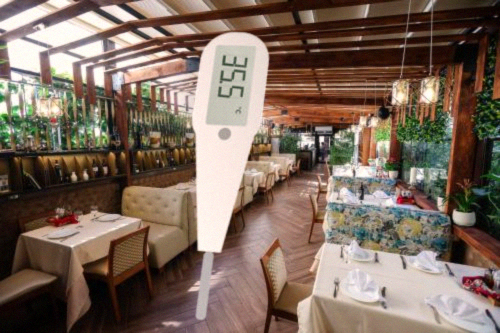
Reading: 35.5 °C
